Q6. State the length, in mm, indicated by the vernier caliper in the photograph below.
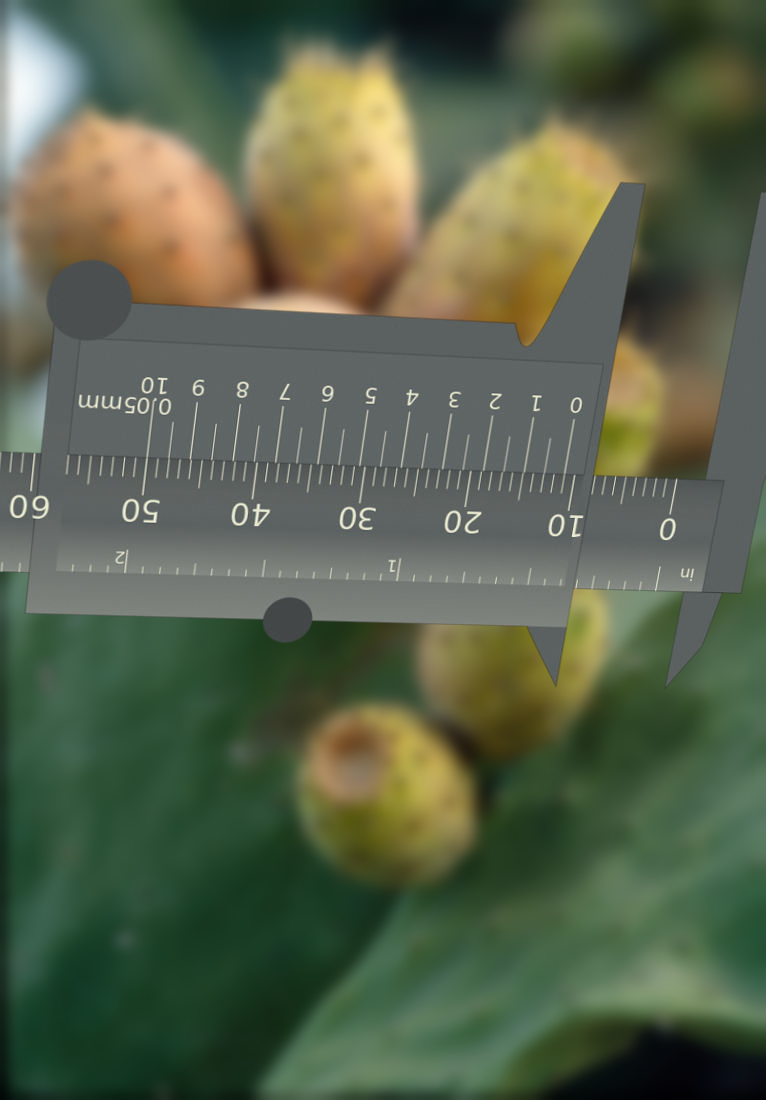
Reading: 11.0 mm
